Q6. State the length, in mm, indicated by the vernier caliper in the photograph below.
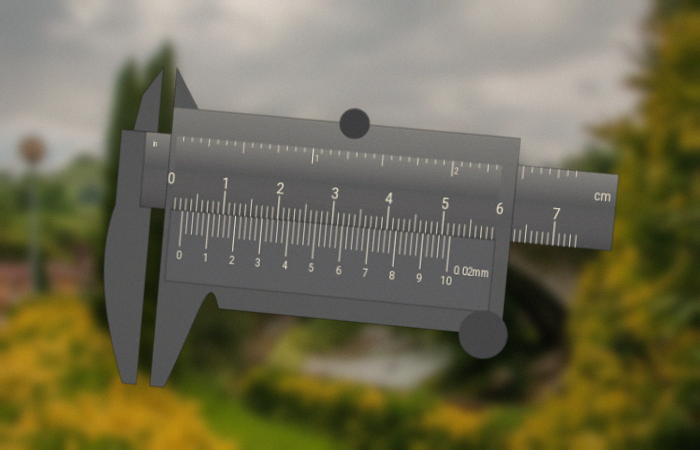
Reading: 2.5 mm
